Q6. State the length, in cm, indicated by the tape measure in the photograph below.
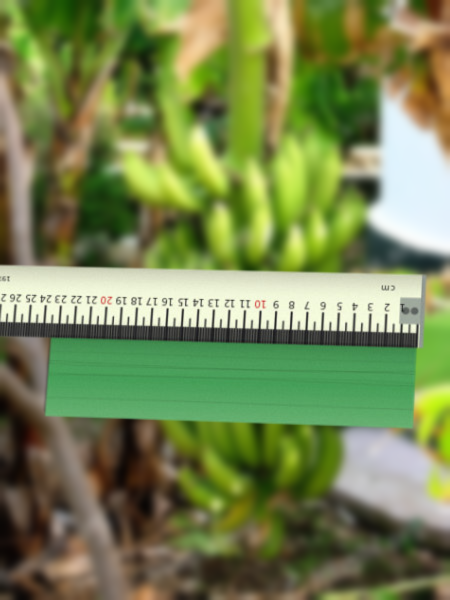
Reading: 23.5 cm
